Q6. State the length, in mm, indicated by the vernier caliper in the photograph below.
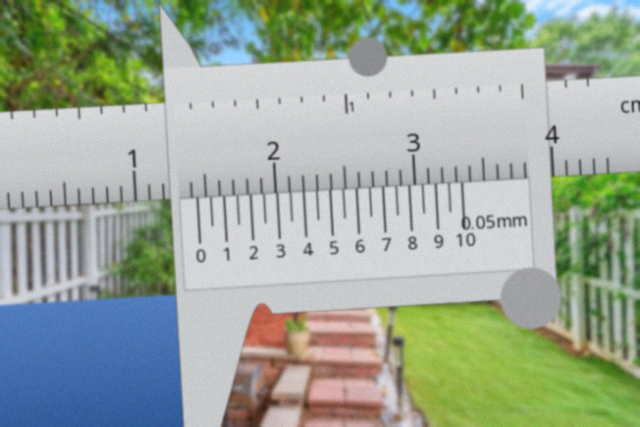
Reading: 14.4 mm
